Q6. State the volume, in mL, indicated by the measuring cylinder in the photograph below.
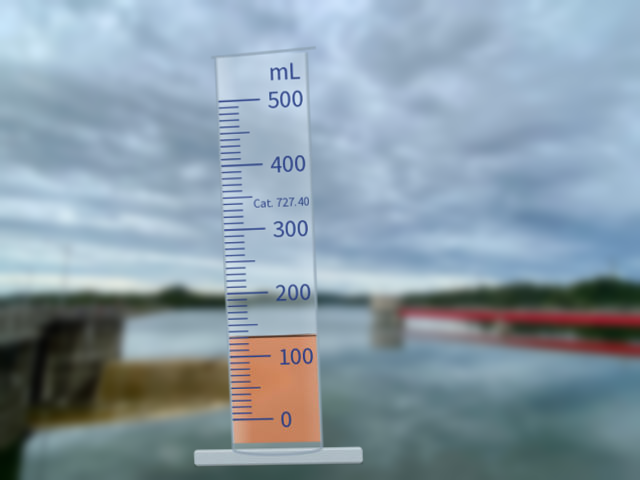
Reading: 130 mL
